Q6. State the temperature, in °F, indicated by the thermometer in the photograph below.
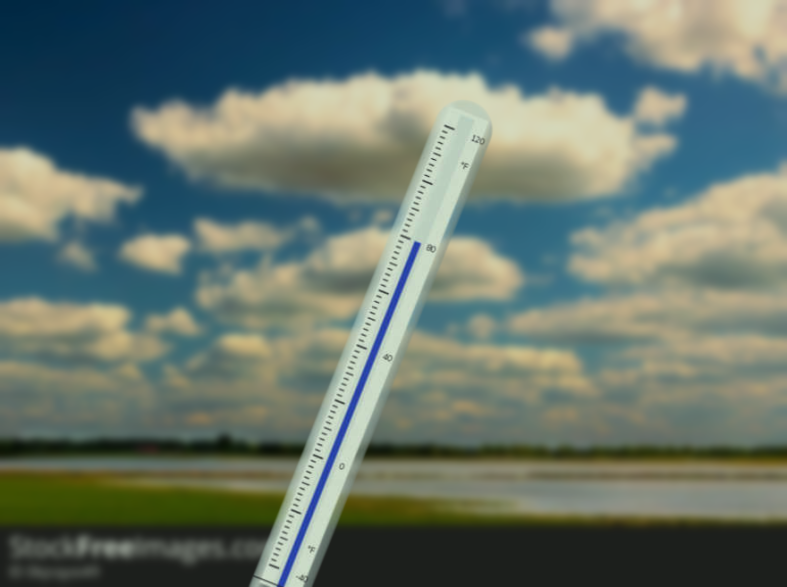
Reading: 80 °F
